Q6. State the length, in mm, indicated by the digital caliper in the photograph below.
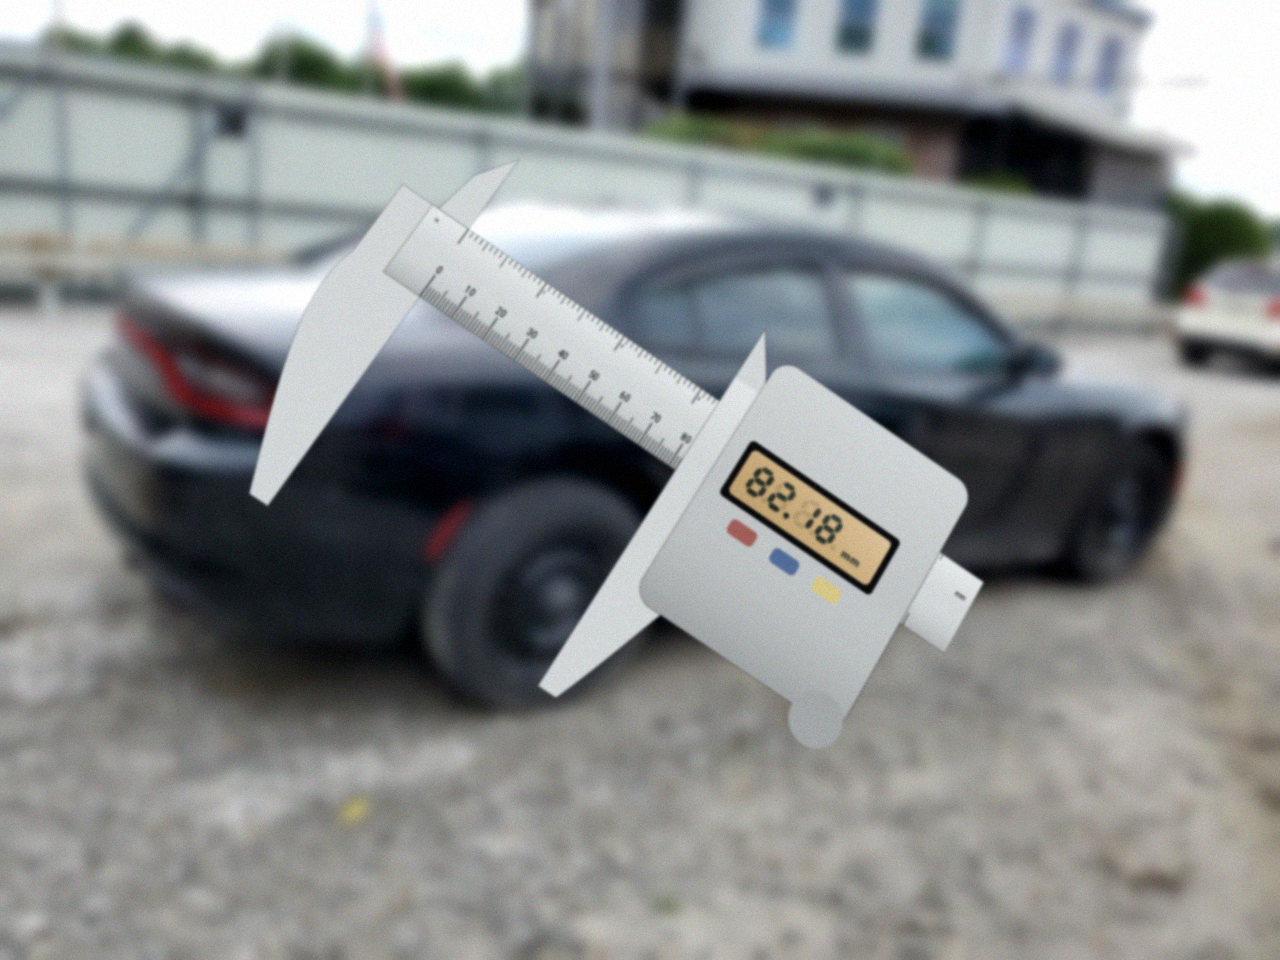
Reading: 82.18 mm
